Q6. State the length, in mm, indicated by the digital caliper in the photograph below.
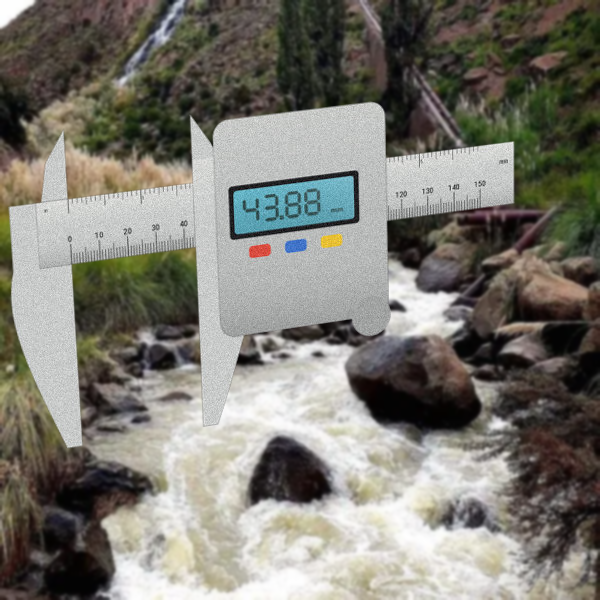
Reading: 43.88 mm
